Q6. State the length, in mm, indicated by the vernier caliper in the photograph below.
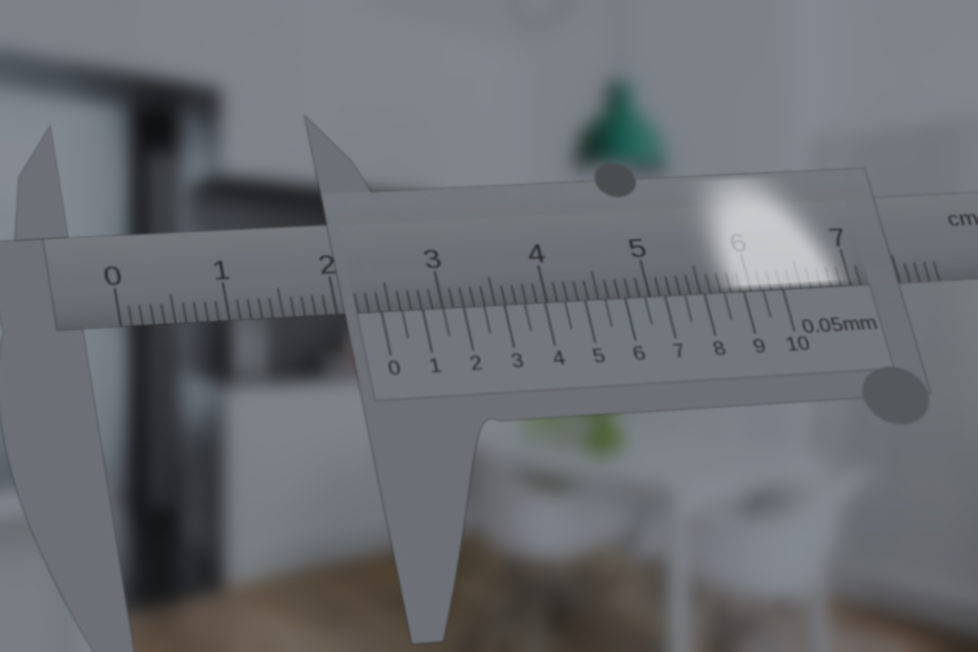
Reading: 24.2 mm
